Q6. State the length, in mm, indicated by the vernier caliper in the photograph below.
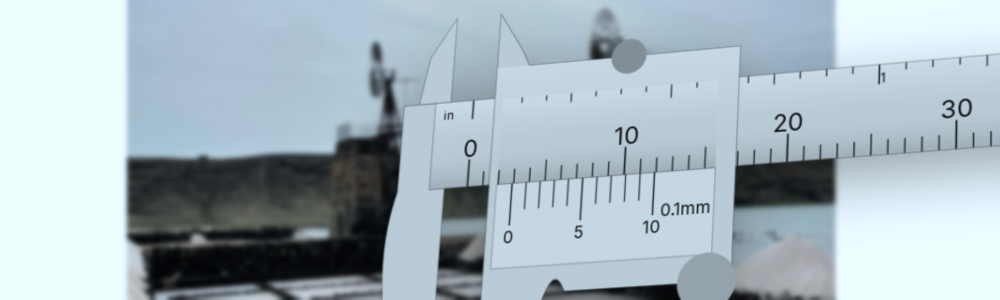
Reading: 2.9 mm
